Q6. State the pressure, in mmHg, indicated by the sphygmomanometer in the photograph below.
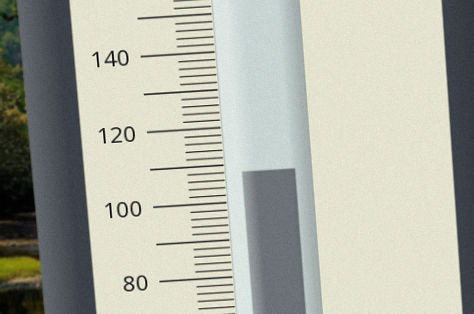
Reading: 108 mmHg
